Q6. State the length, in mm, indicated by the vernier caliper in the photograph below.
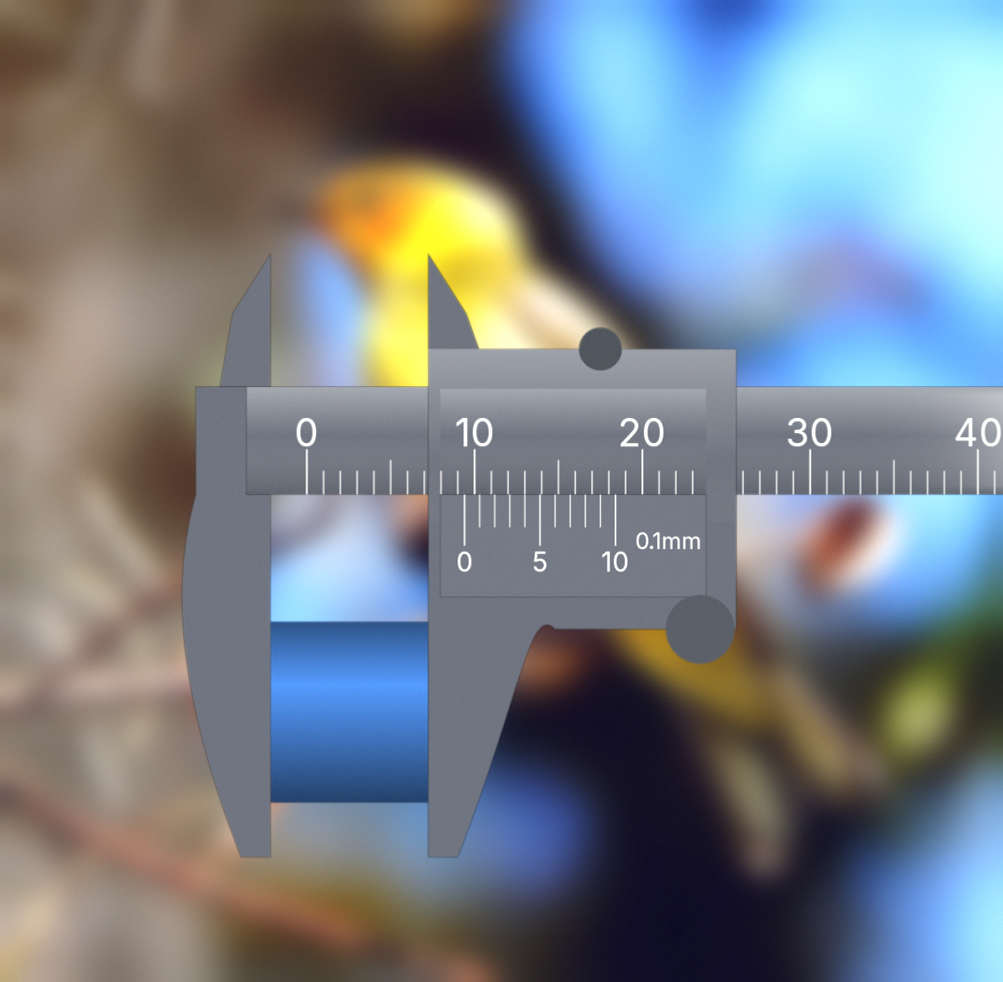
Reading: 9.4 mm
